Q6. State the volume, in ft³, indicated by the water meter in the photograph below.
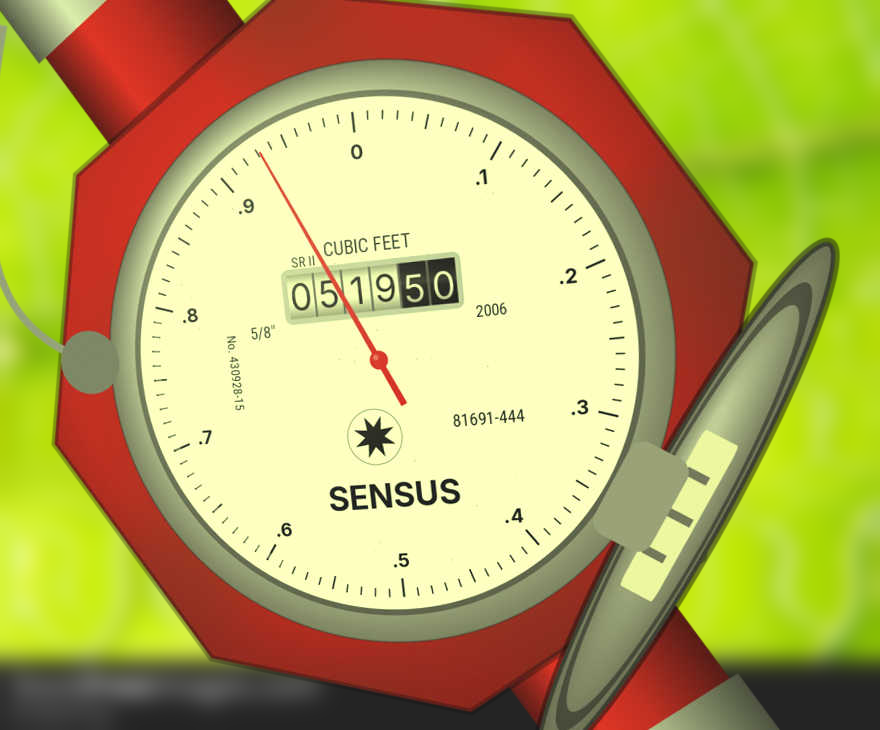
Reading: 51949.93 ft³
